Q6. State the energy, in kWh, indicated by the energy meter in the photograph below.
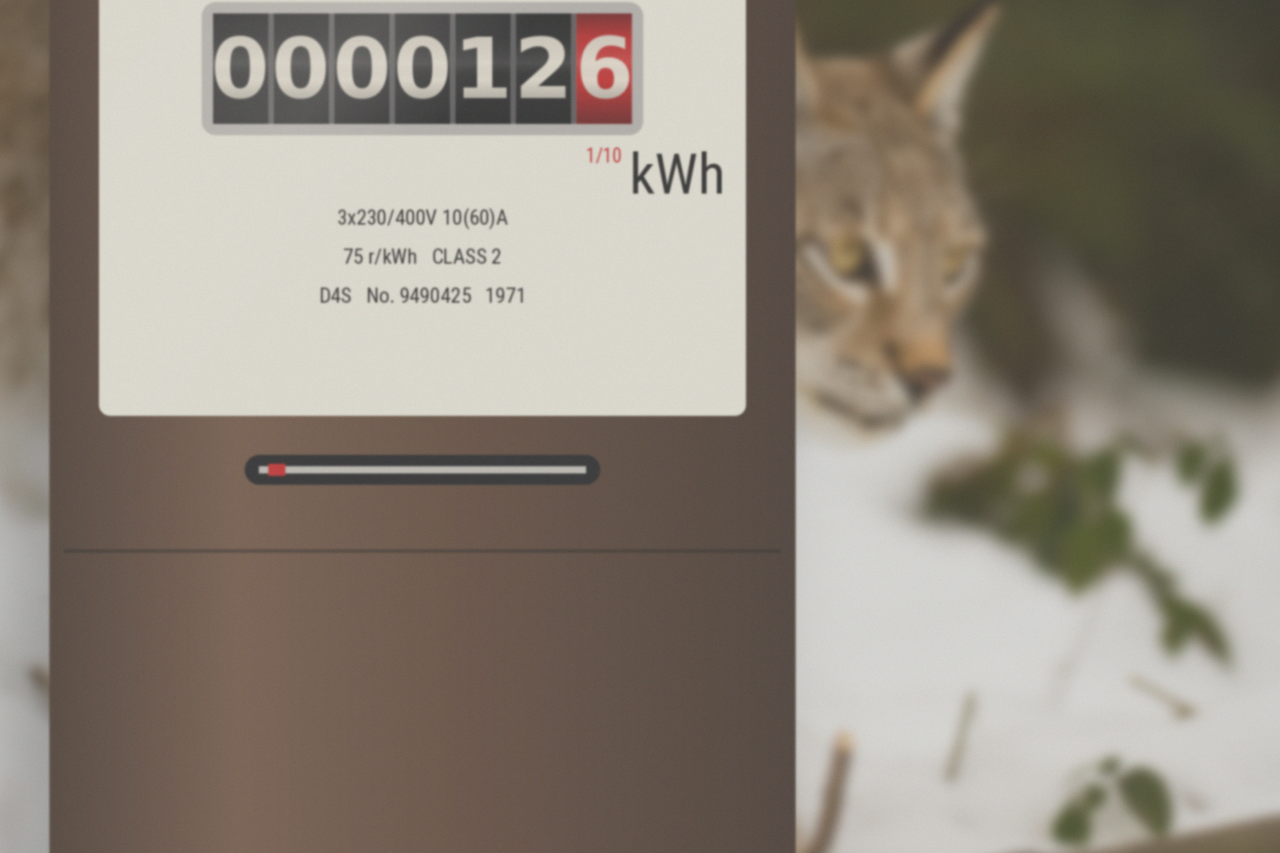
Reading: 12.6 kWh
